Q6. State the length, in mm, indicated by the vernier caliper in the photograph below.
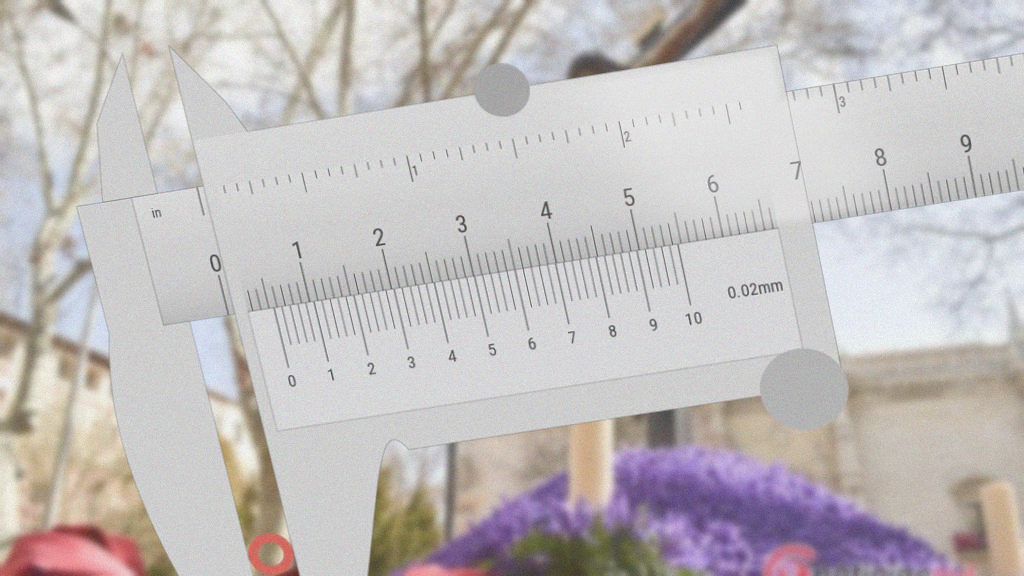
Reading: 5.6 mm
